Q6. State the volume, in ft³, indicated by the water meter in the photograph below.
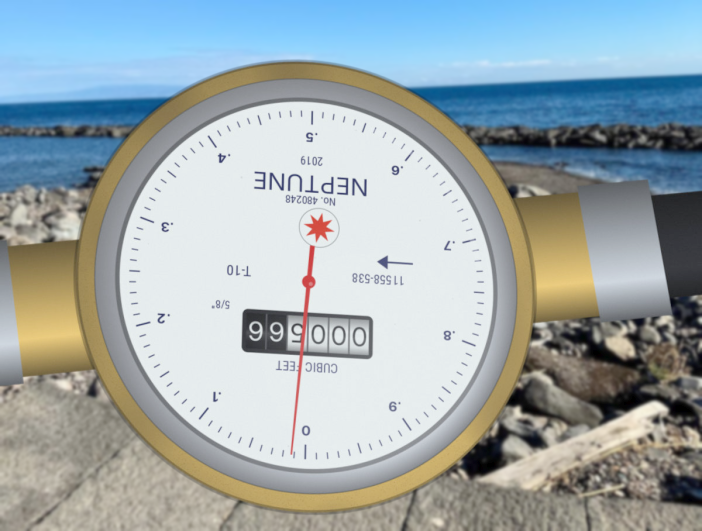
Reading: 566.01 ft³
